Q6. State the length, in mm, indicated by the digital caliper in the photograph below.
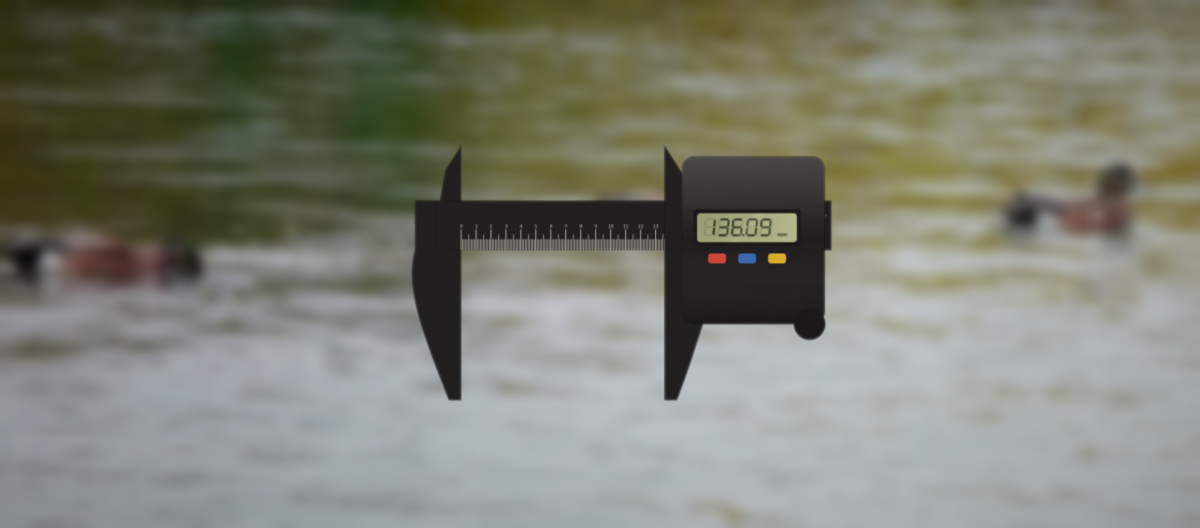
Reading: 136.09 mm
